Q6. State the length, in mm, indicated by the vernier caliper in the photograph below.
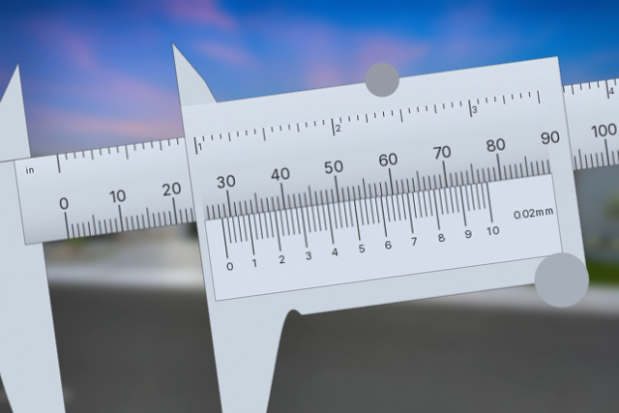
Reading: 28.4 mm
